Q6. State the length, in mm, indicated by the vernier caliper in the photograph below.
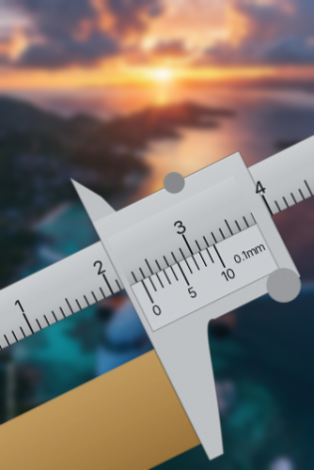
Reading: 23.6 mm
